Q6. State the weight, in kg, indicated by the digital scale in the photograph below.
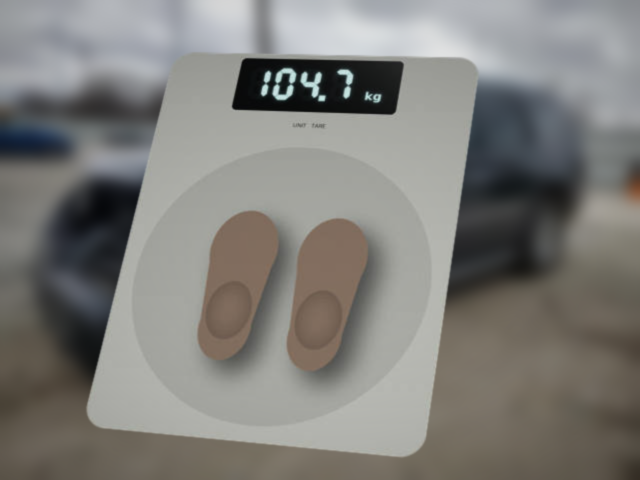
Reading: 104.7 kg
